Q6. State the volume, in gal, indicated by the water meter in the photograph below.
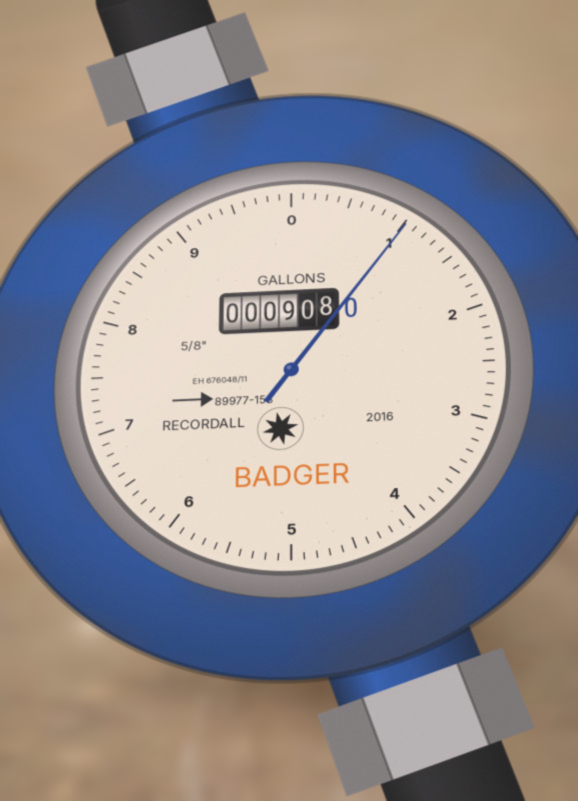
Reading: 9081.0 gal
